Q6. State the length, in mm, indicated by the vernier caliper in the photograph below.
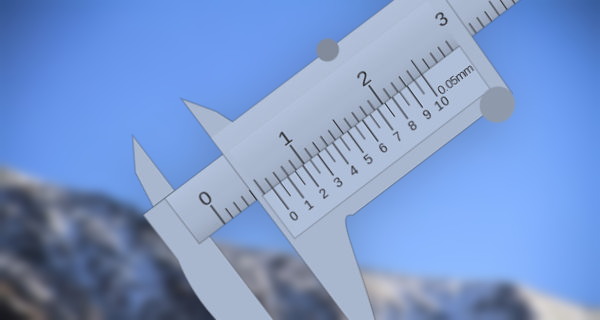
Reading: 6.0 mm
